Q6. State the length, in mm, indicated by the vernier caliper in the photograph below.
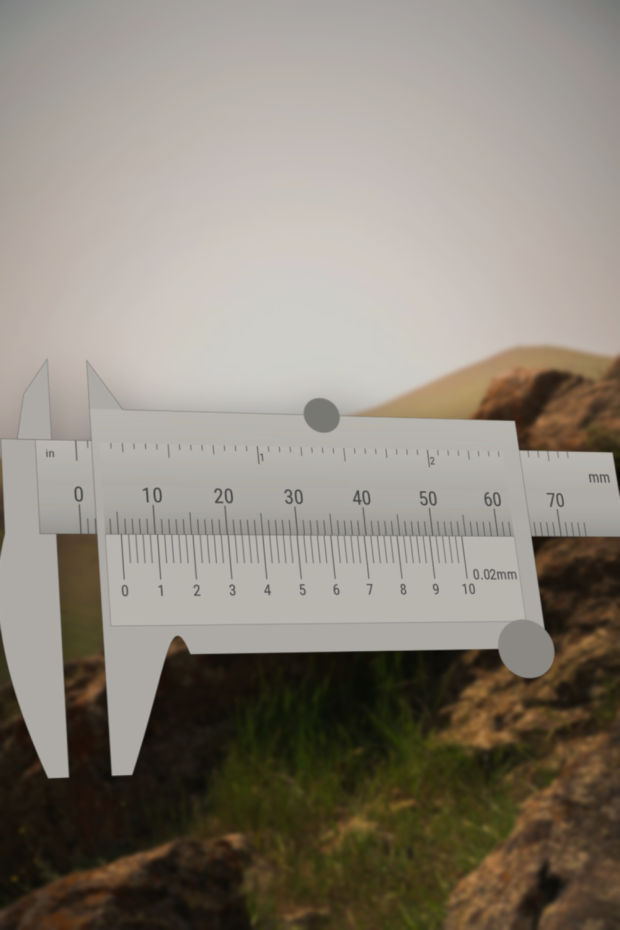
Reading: 5.4 mm
